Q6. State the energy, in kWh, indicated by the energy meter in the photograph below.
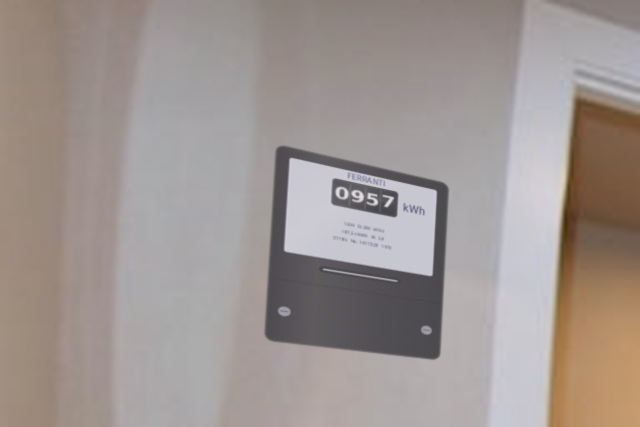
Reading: 957 kWh
